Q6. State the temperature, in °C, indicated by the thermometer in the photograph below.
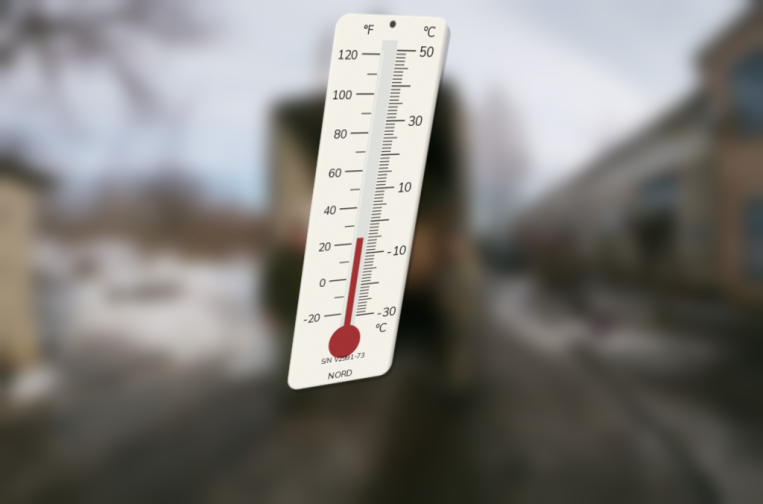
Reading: -5 °C
